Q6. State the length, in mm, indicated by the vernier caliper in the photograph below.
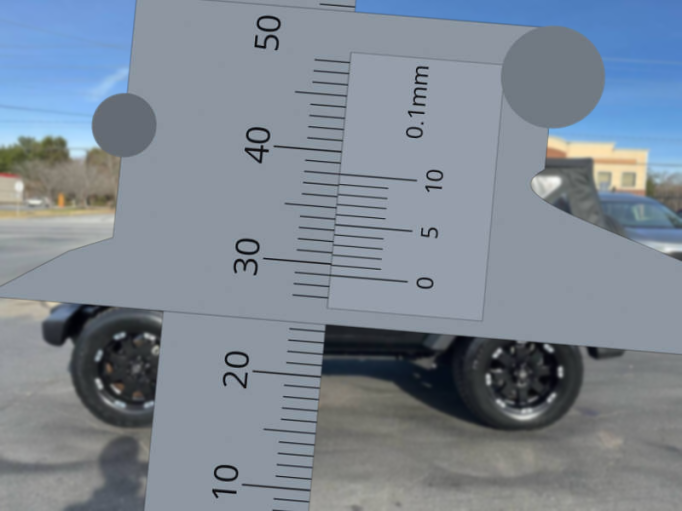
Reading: 29.0 mm
